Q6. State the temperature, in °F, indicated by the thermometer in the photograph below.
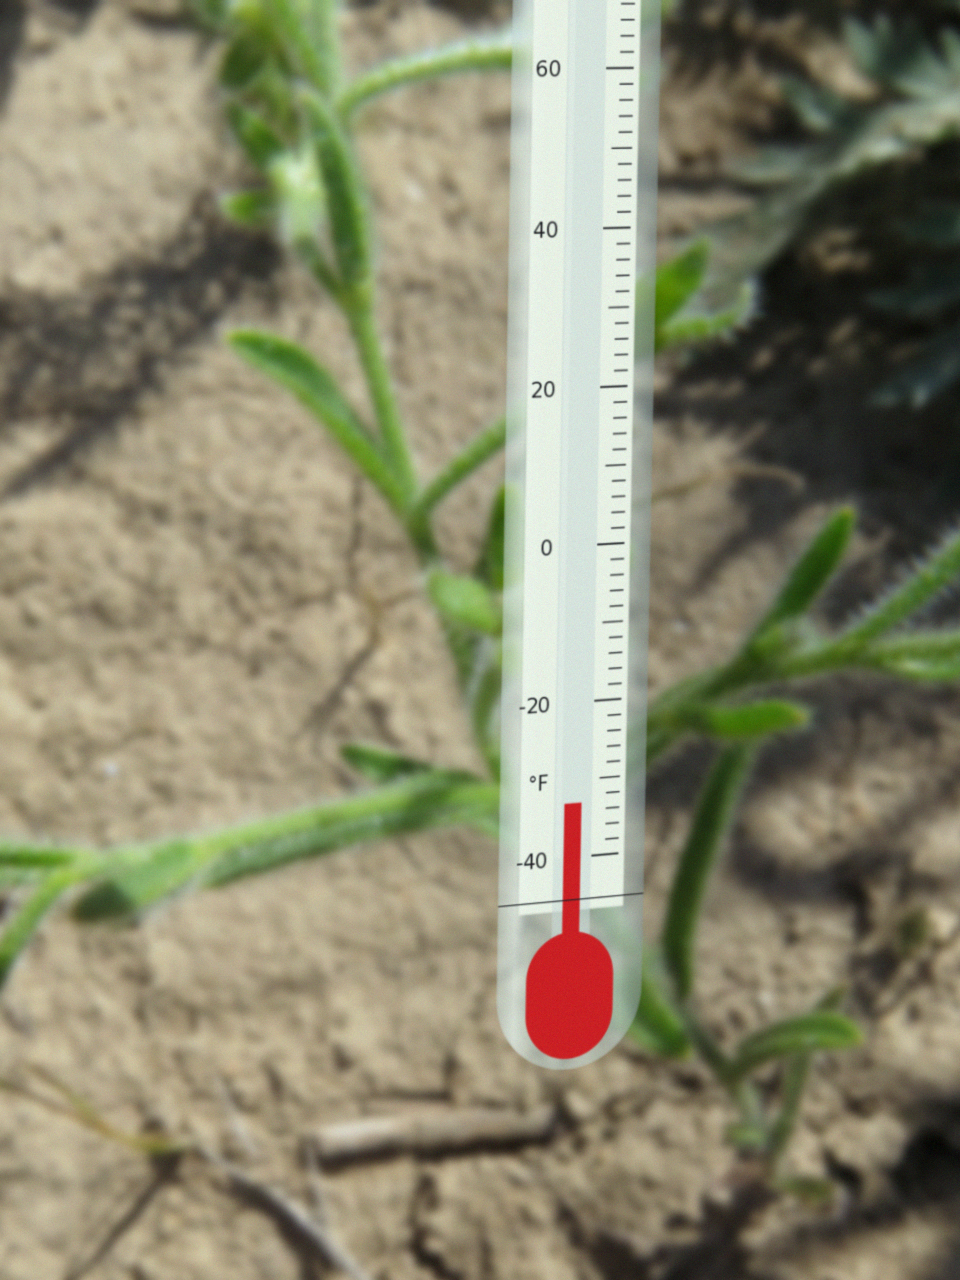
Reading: -33 °F
